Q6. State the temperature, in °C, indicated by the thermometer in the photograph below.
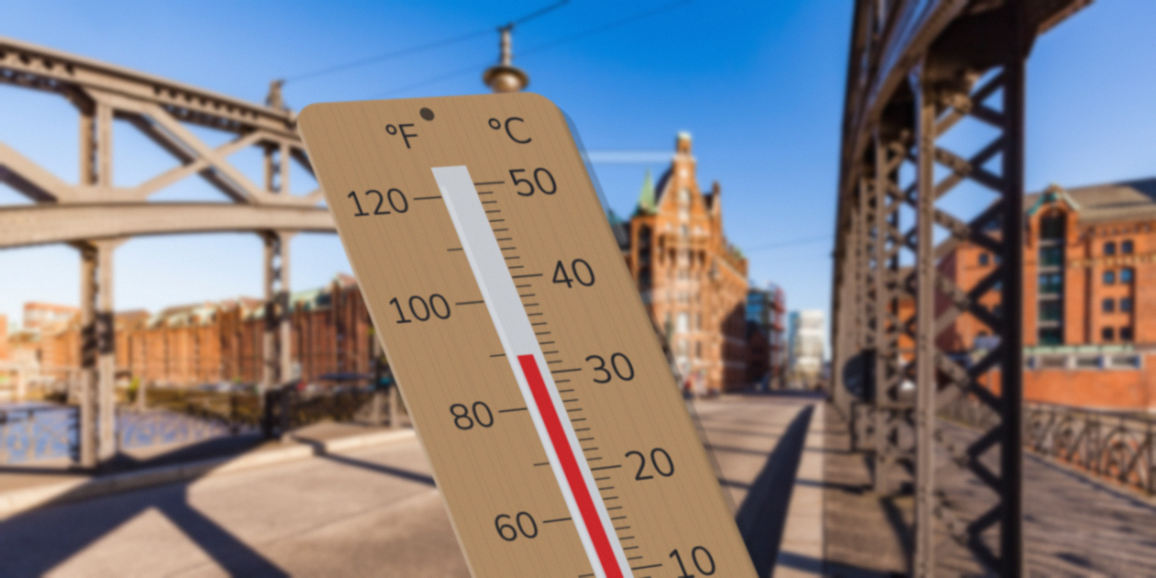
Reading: 32 °C
